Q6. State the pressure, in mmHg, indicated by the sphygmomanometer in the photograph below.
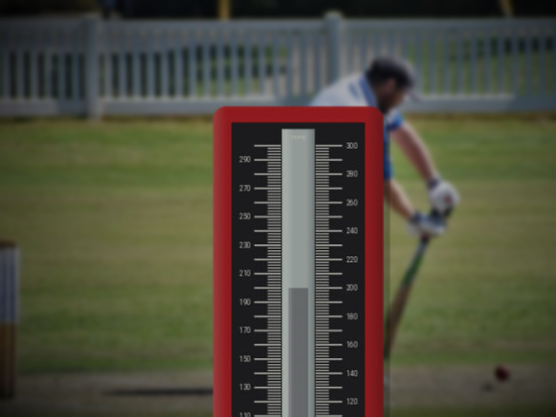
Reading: 200 mmHg
